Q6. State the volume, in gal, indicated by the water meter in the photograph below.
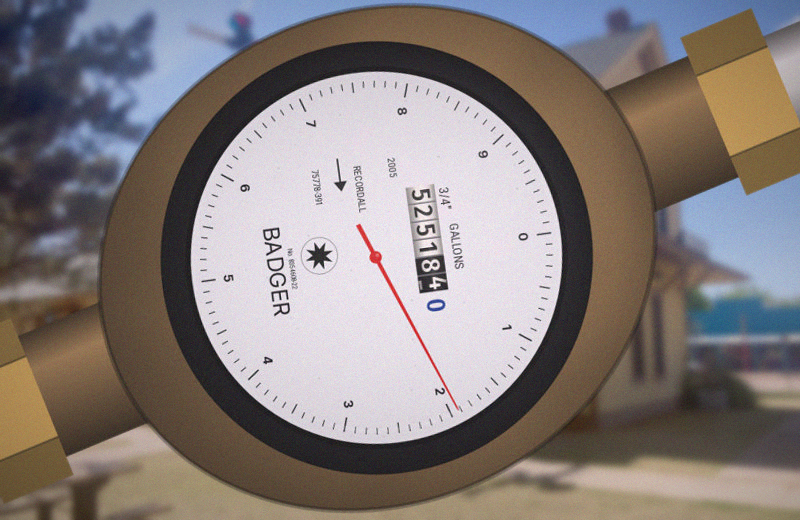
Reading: 5251841.9 gal
